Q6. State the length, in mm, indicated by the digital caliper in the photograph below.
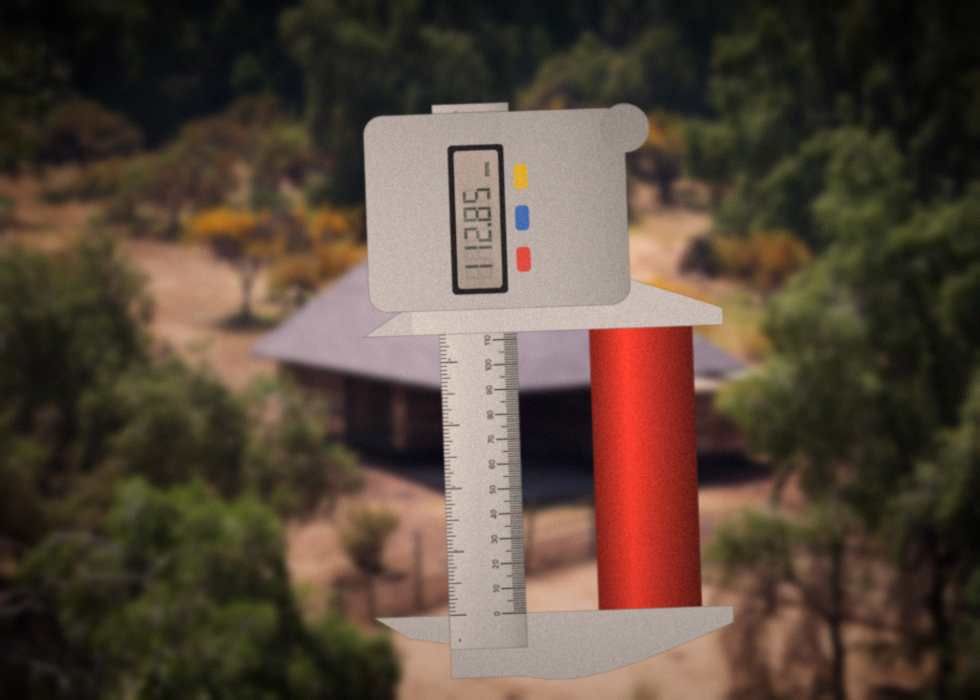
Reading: 112.85 mm
